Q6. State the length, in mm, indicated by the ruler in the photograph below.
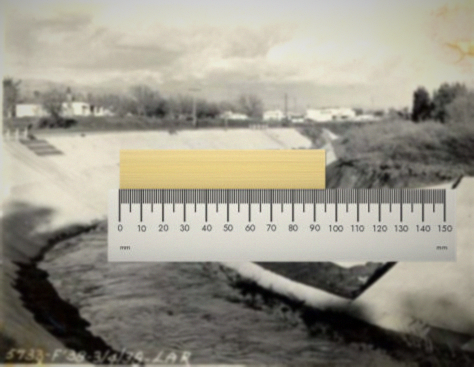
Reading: 95 mm
